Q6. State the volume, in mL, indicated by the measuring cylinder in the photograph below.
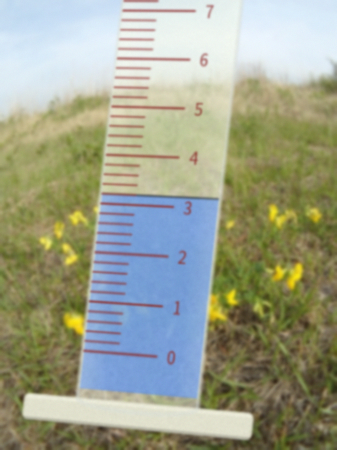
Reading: 3.2 mL
